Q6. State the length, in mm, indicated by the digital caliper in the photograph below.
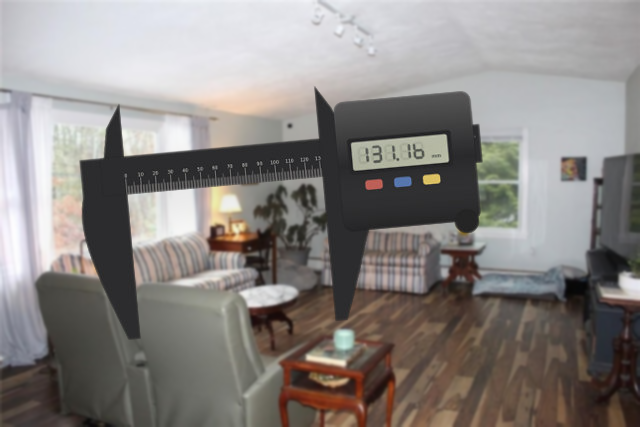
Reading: 131.16 mm
